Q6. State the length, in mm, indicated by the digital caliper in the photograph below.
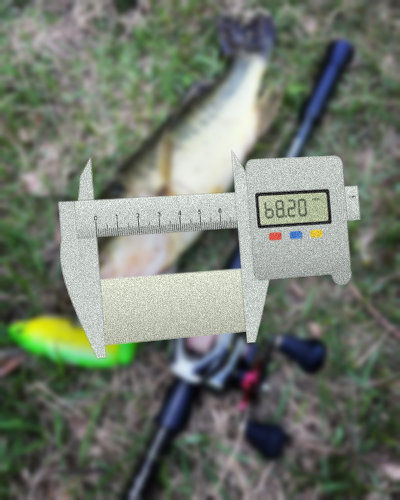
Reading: 68.20 mm
